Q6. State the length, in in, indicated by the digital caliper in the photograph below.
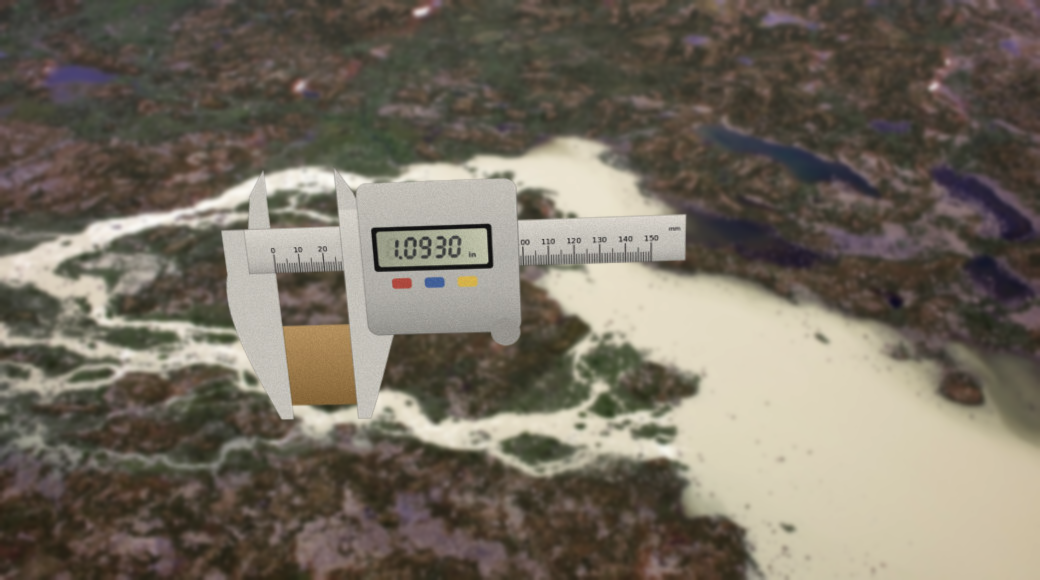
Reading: 1.0930 in
